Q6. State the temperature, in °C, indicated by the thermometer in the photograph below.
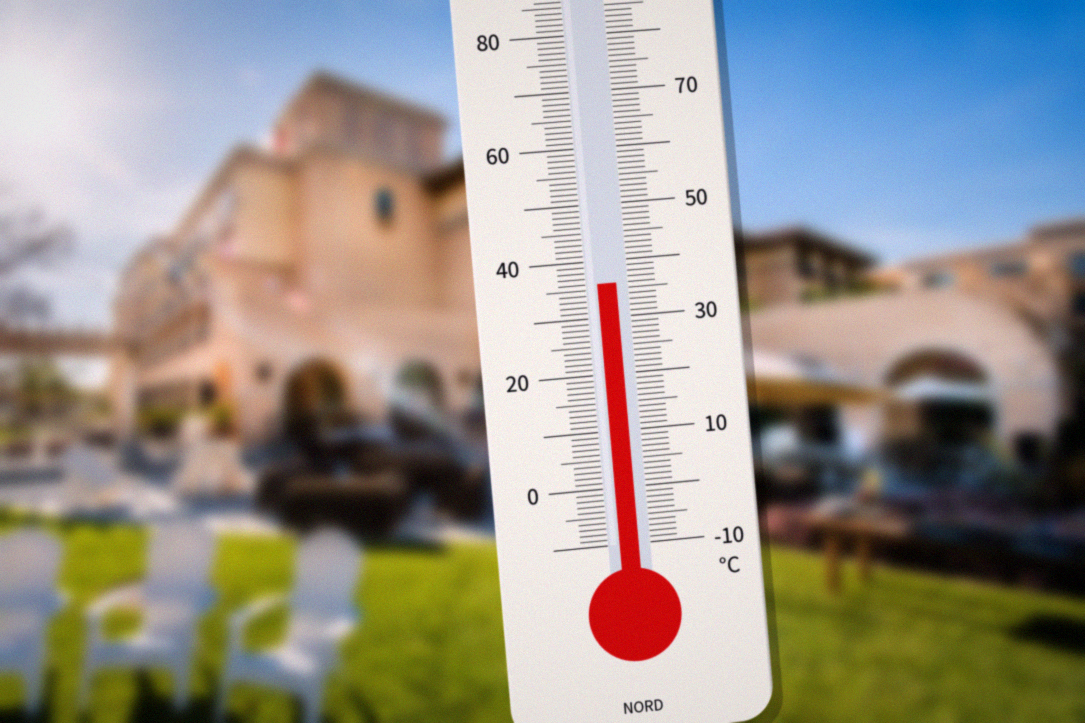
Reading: 36 °C
